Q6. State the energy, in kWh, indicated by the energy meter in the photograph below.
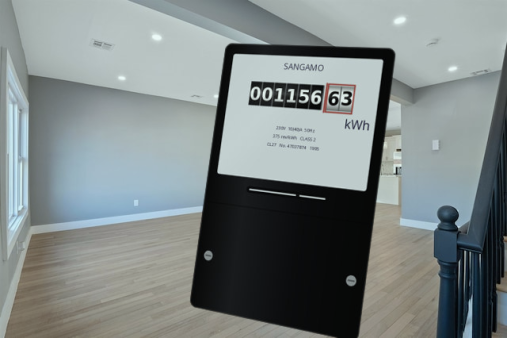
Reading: 1156.63 kWh
